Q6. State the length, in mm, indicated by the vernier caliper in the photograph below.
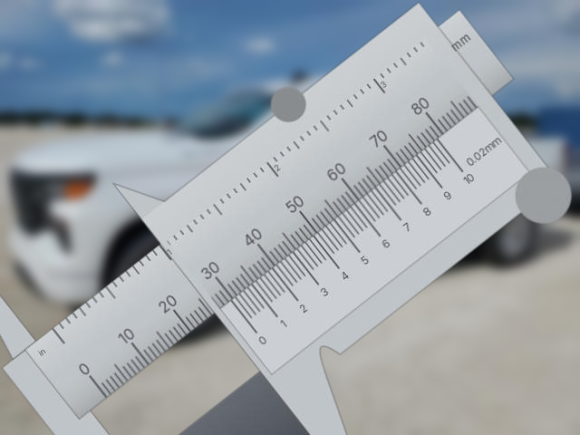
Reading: 29.6 mm
